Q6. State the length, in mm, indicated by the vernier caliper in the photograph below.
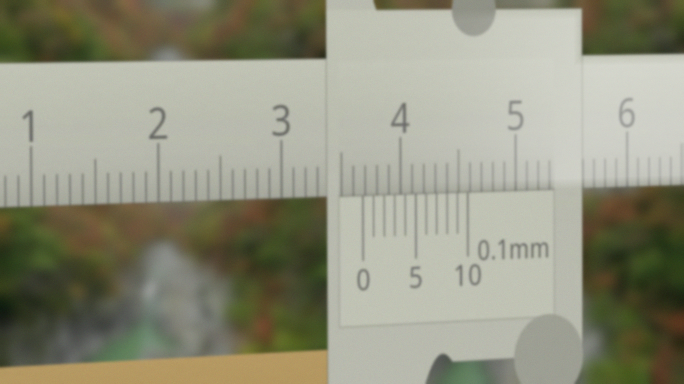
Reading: 36.8 mm
